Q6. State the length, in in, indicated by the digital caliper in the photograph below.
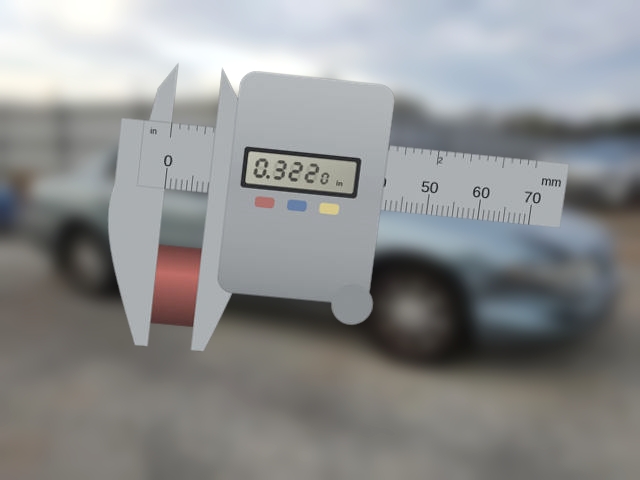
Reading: 0.3220 in
